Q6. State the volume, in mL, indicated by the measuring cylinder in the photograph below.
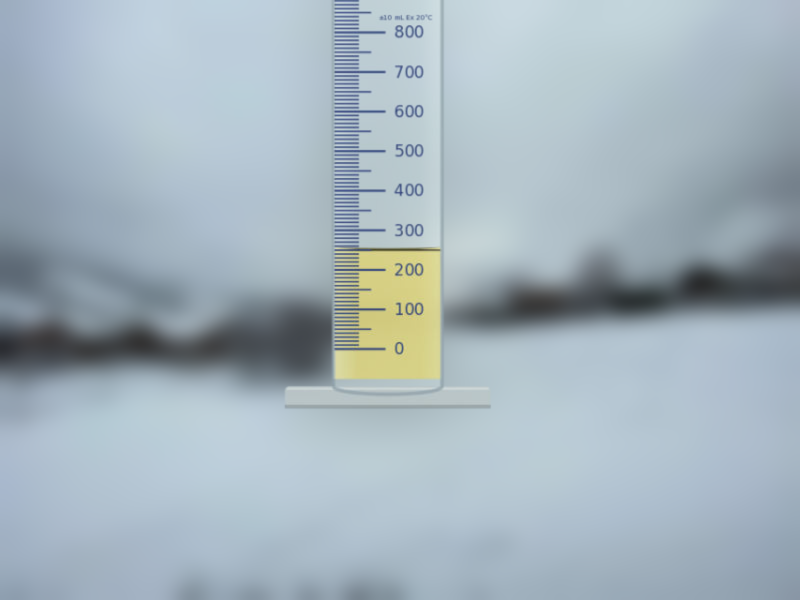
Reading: 250 mL
